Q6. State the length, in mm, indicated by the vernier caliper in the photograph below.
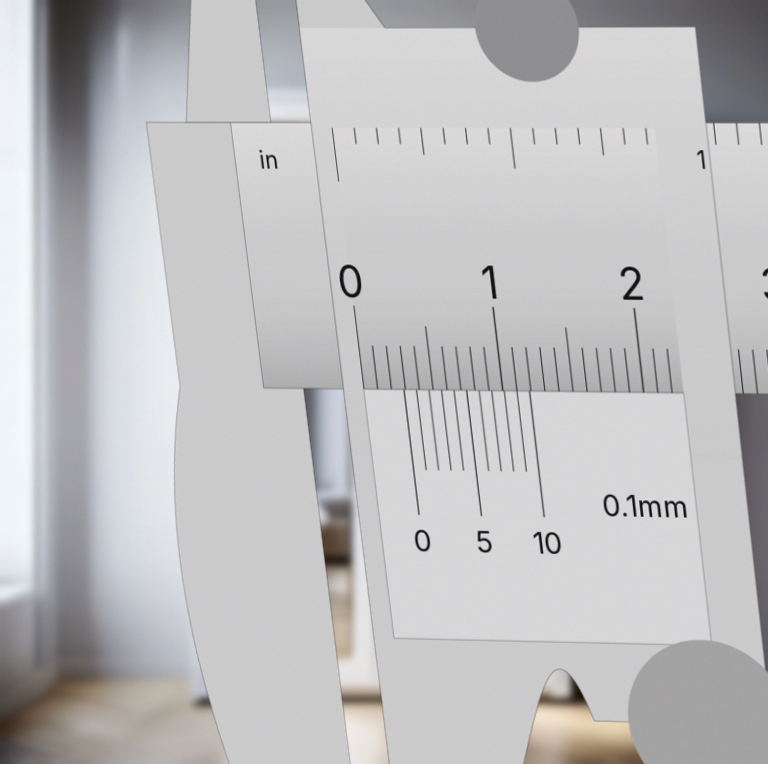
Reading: 2.9 mm
